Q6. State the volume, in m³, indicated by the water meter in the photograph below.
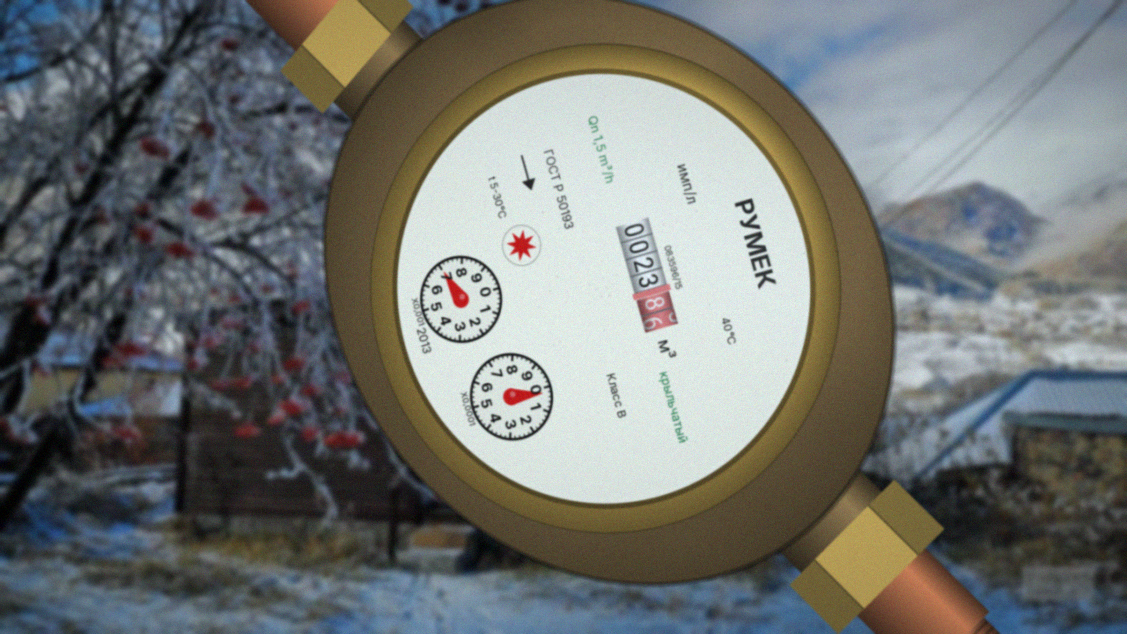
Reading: 23.8570 m³
